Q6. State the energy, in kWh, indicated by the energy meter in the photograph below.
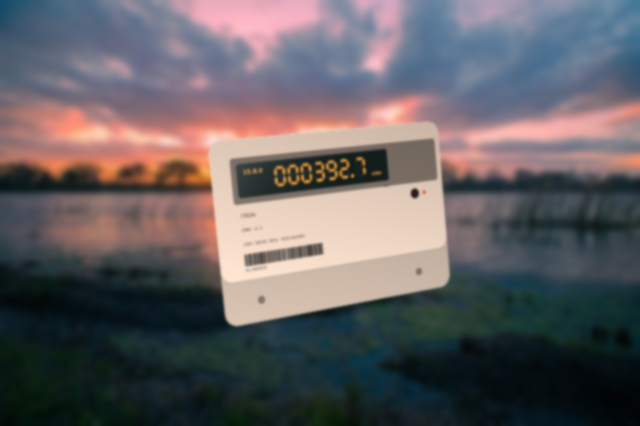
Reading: 392.7 kWh
